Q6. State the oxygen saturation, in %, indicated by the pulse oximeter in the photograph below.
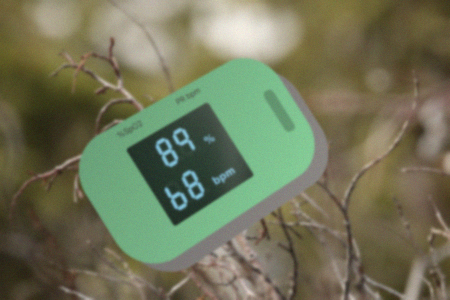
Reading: 89 %
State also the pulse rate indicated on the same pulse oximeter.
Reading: 68 bpm
